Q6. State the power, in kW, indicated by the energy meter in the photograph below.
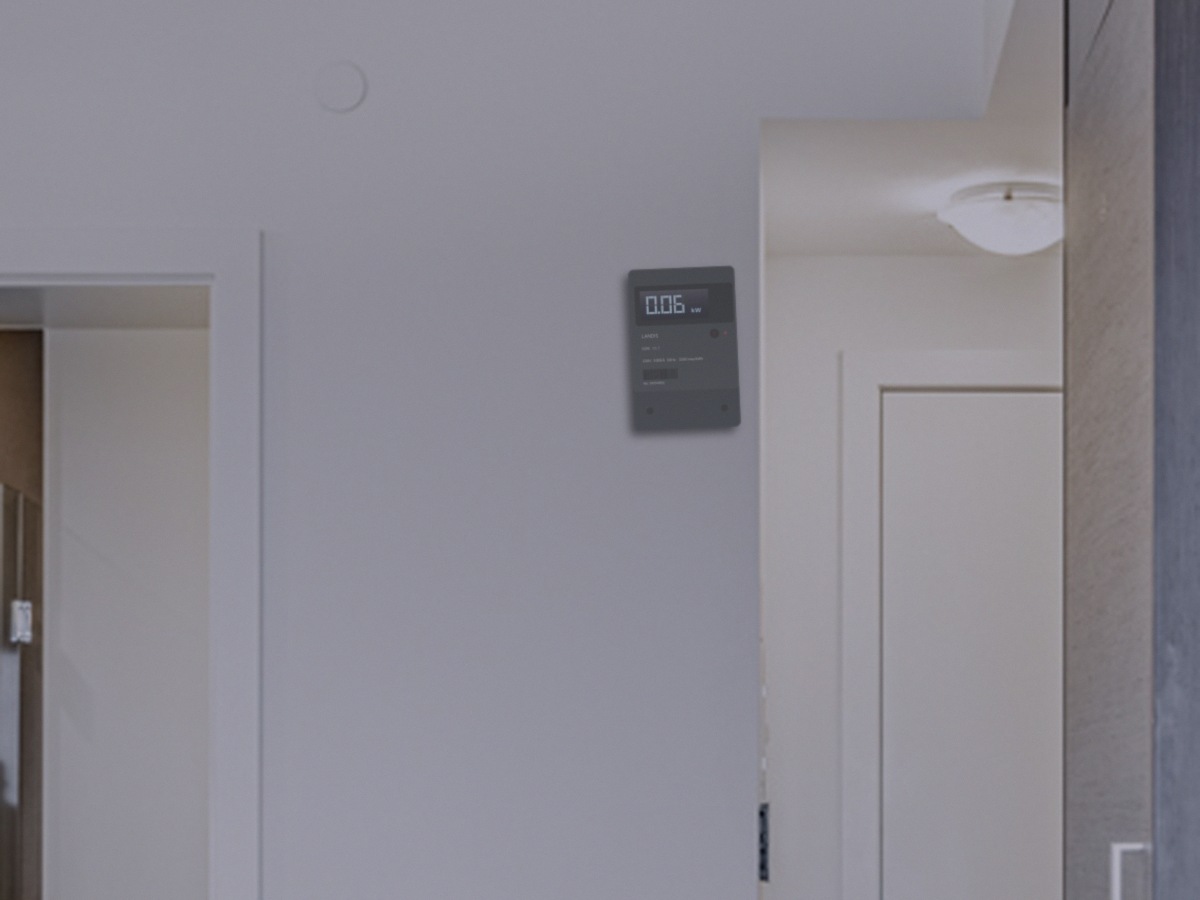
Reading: 0.06 kW
